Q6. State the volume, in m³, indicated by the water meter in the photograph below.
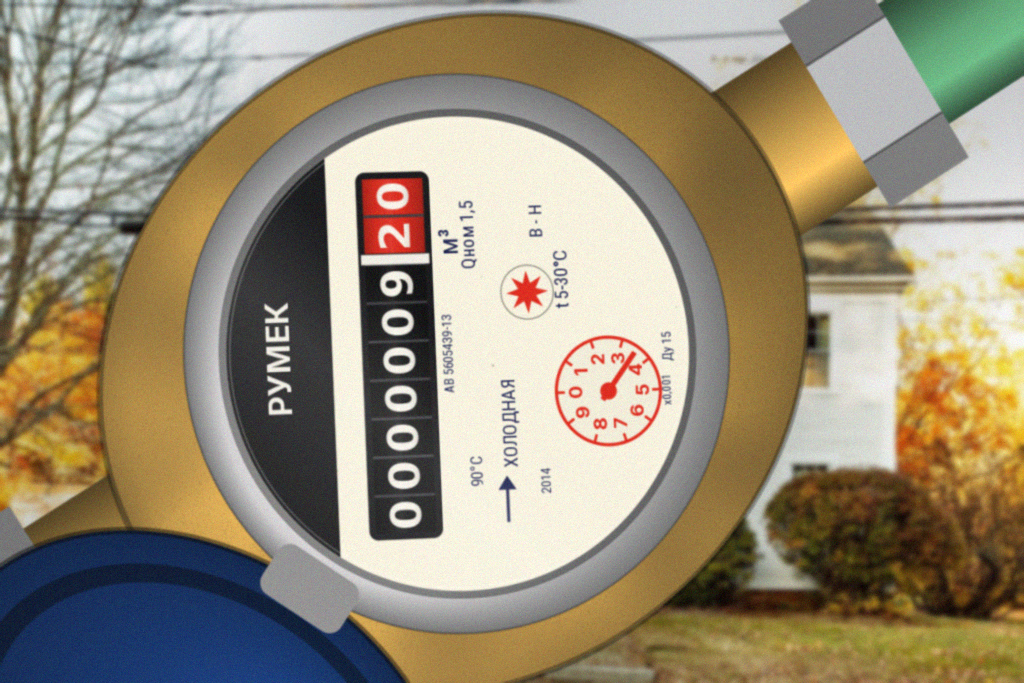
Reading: 9.203 m³
